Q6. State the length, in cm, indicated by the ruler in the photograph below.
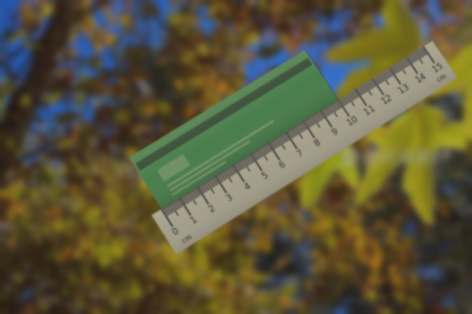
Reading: 10 cm
